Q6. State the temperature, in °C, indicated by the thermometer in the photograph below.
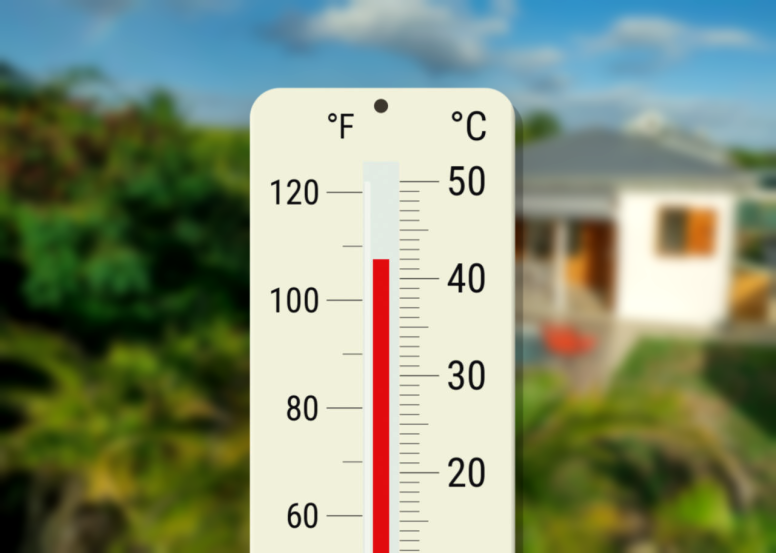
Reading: 42 °C
